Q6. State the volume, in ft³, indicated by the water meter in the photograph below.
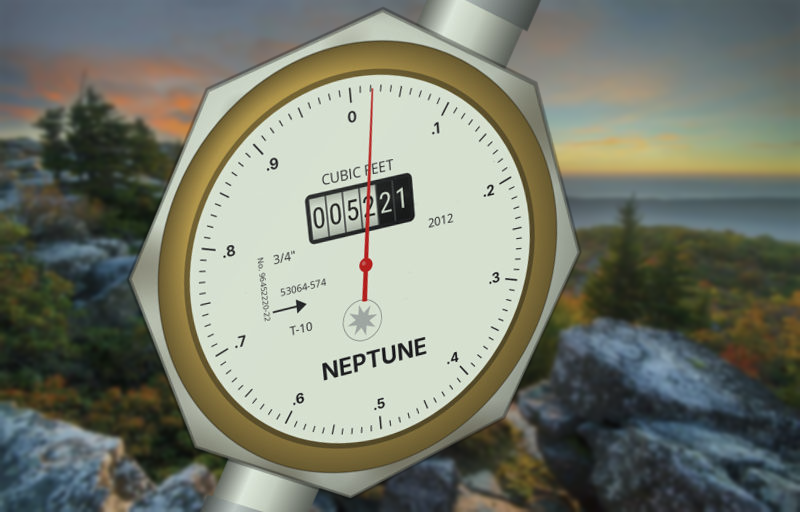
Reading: 5221.02 ft³
